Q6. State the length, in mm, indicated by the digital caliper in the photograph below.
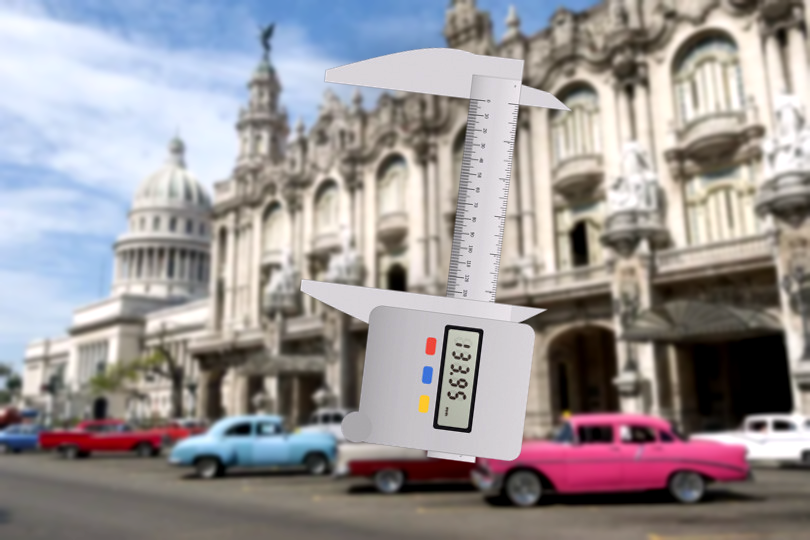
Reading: 133.95 mm
